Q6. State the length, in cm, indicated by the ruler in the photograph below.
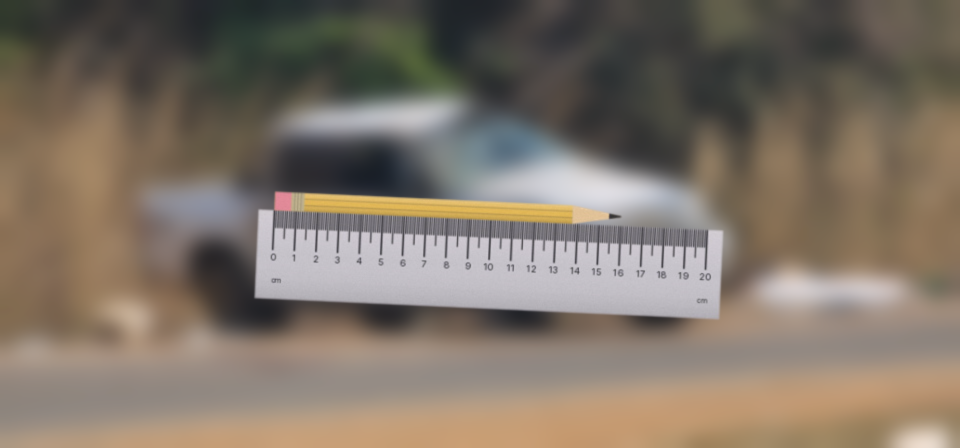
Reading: 16 cm
